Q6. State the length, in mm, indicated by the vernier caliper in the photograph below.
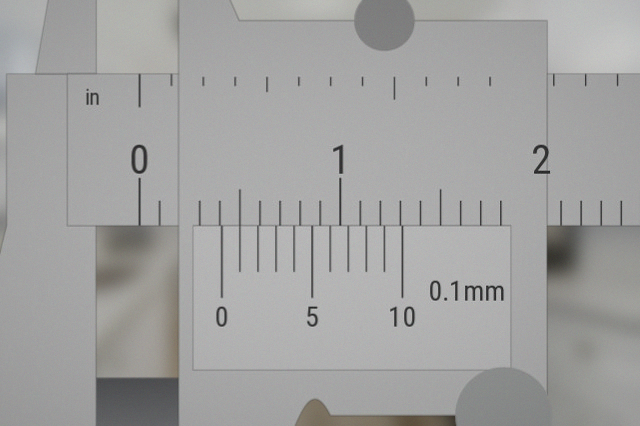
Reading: 4.1 mm
